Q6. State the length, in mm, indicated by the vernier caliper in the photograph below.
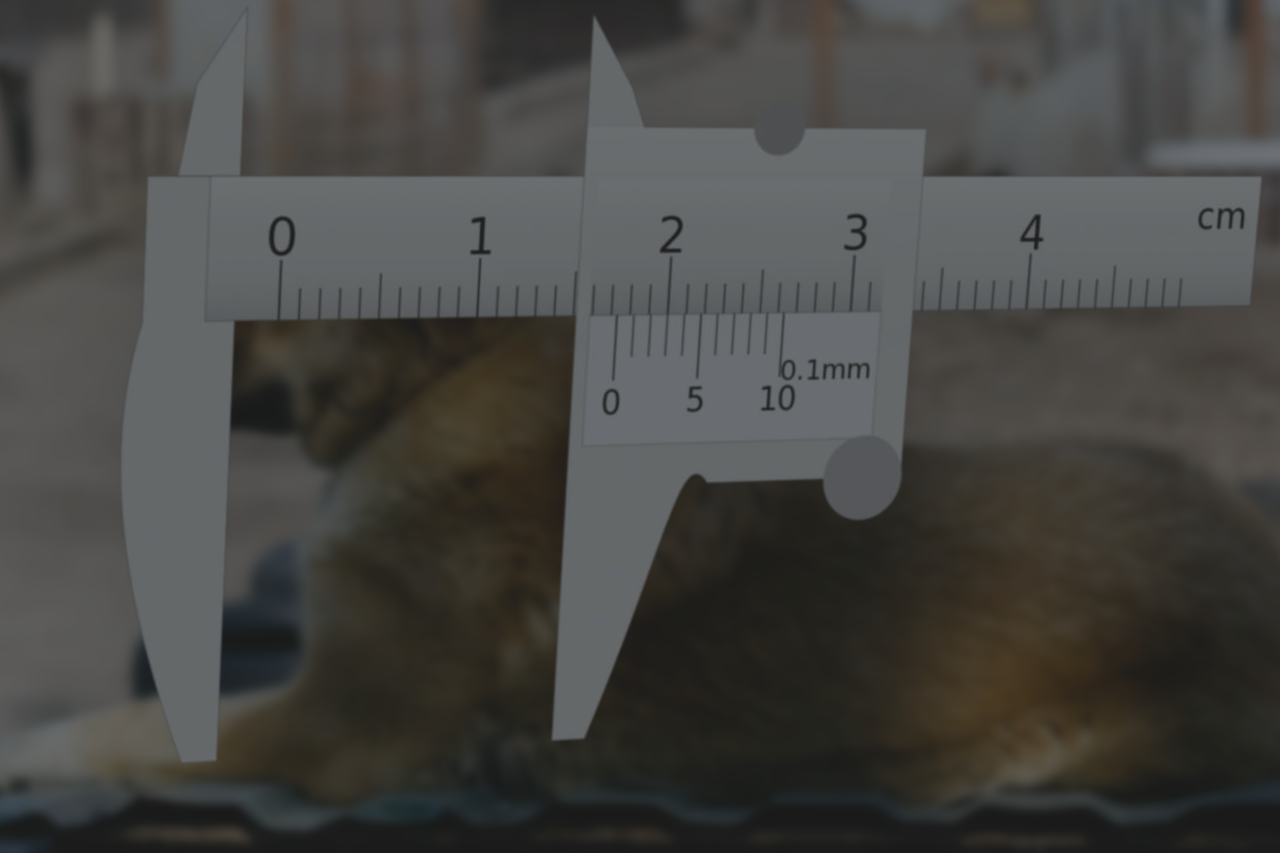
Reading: 17.3 mm
